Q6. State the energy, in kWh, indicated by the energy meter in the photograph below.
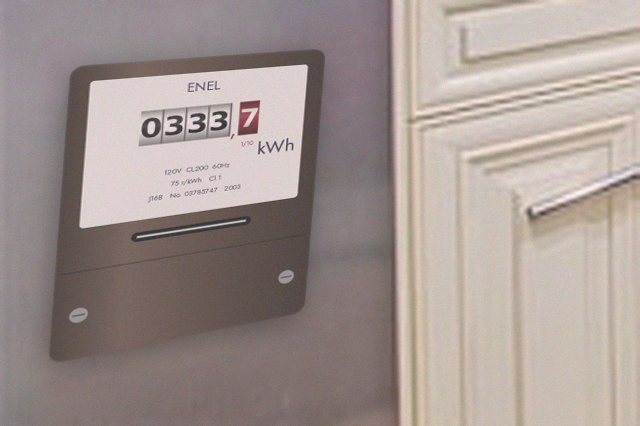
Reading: 333.7 kWh
